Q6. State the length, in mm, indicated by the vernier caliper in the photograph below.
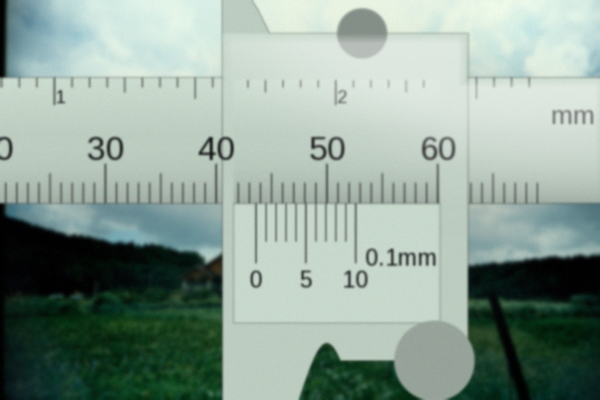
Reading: 43.6 mm
